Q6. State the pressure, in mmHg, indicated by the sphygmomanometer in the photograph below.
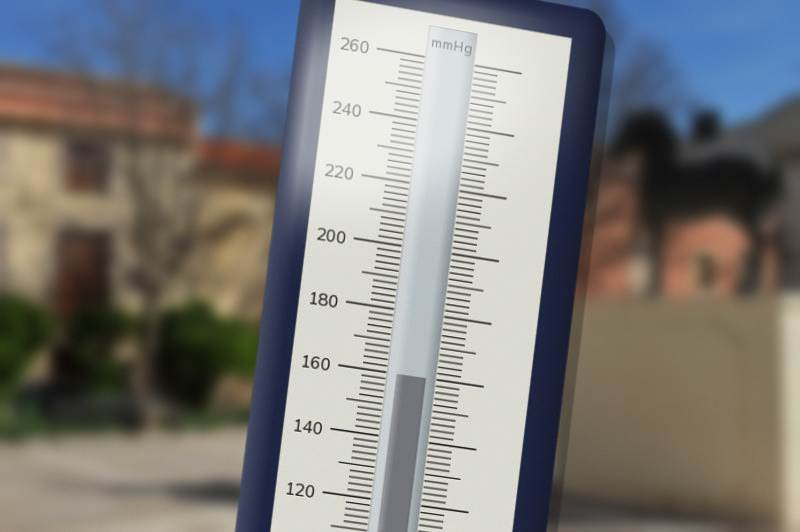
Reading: 160 mmHg
